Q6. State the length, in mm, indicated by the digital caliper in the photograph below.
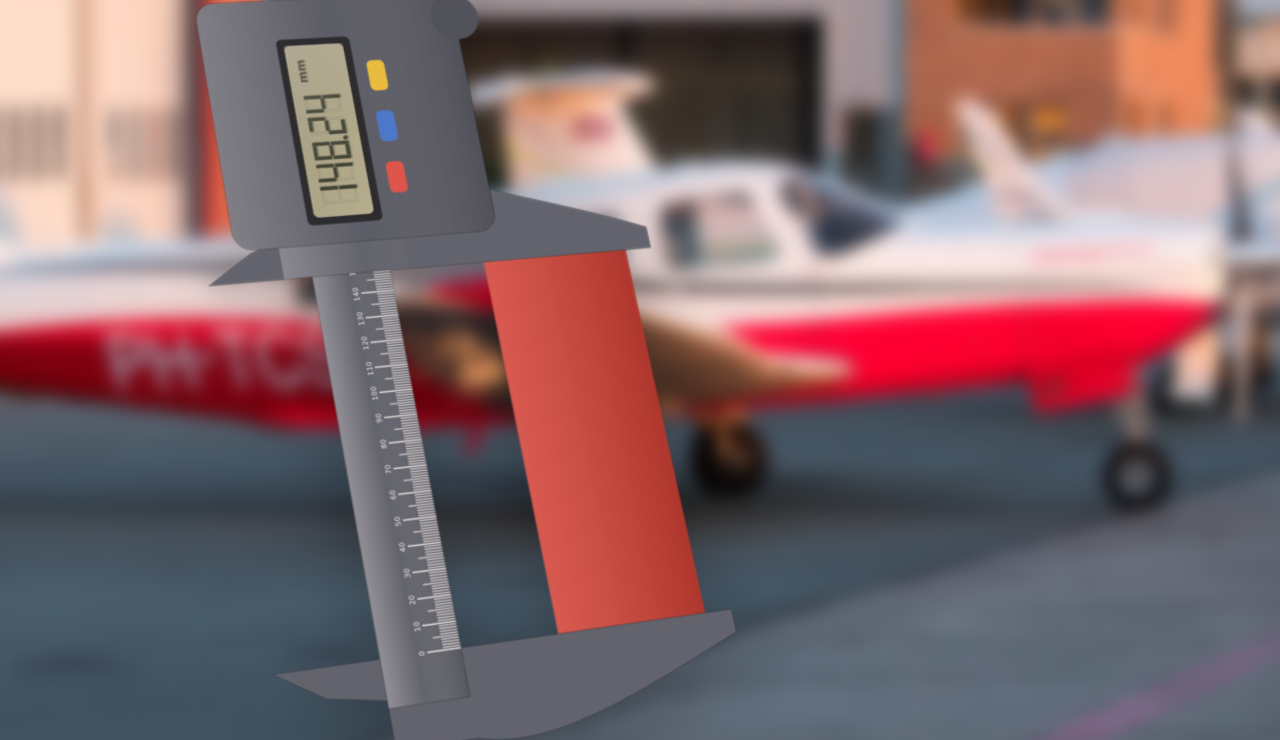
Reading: 148.24 mm
